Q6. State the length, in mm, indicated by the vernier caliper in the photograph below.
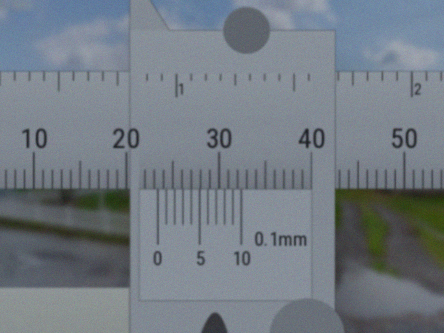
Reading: 23.4 mm
